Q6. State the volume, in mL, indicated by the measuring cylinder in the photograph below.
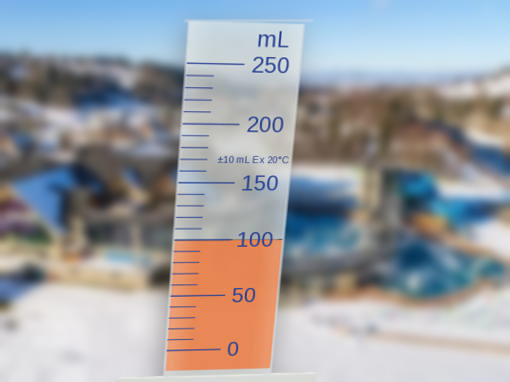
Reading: 100 mL
